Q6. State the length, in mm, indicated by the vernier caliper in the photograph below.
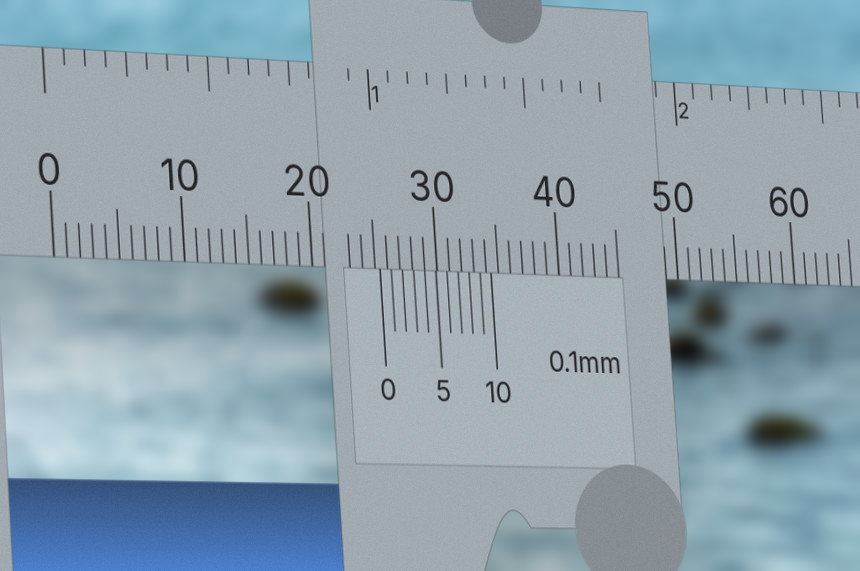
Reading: 25.4 mm
